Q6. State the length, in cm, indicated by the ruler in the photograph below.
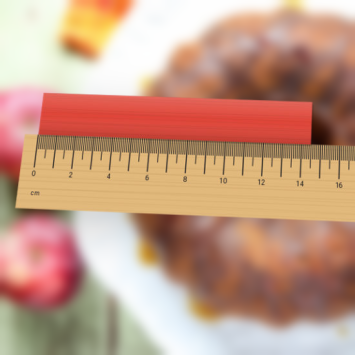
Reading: 14.5 cm
